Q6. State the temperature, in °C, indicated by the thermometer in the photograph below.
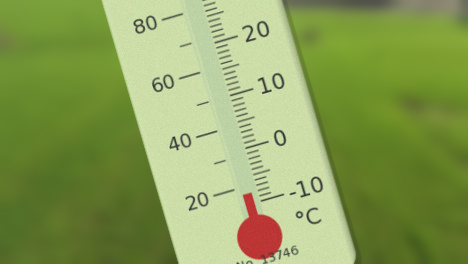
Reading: -8 °C
